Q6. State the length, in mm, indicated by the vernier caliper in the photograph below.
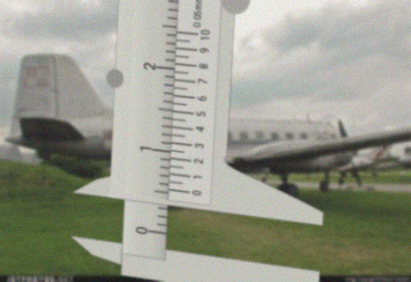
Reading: 5.4 mm
